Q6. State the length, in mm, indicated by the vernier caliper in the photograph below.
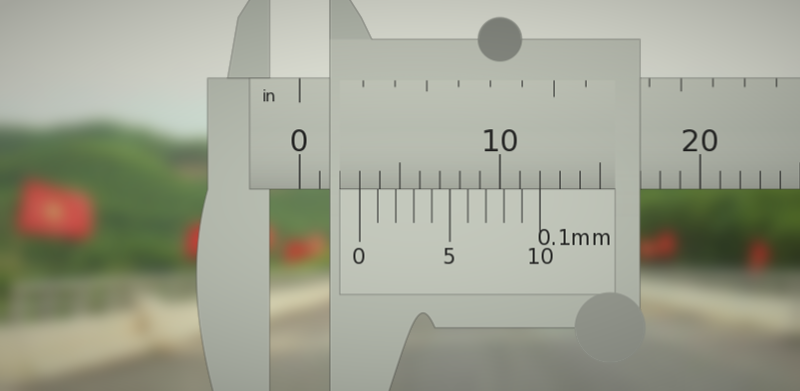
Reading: 3.0 mm
